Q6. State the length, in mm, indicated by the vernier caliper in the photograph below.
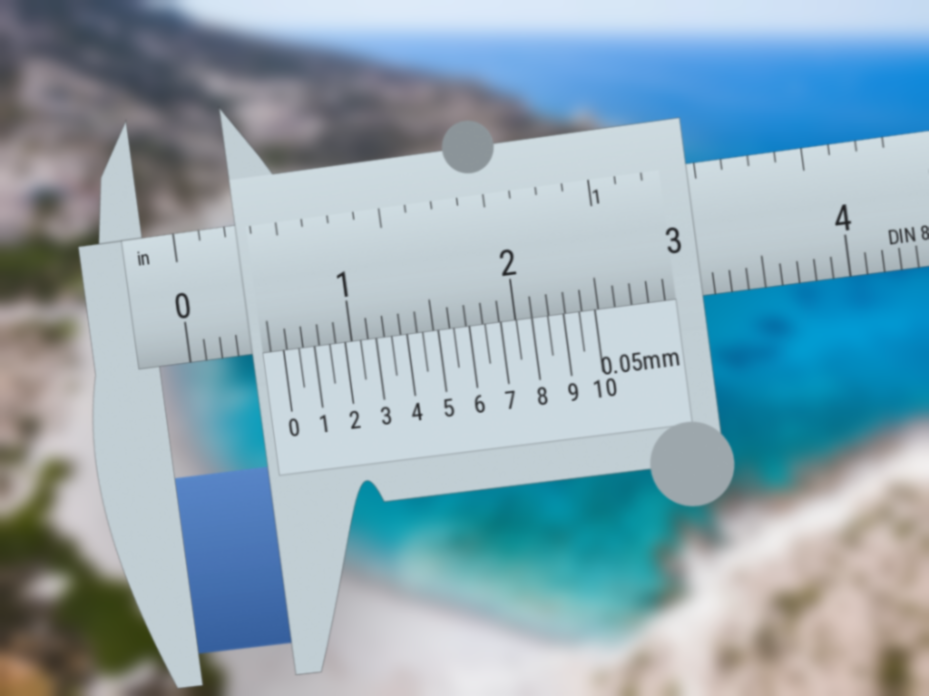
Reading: 5.8 mm
